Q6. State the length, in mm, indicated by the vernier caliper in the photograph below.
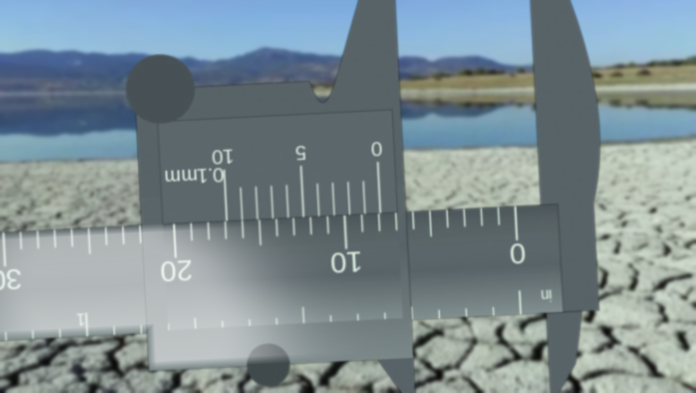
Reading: 7.9 mm
